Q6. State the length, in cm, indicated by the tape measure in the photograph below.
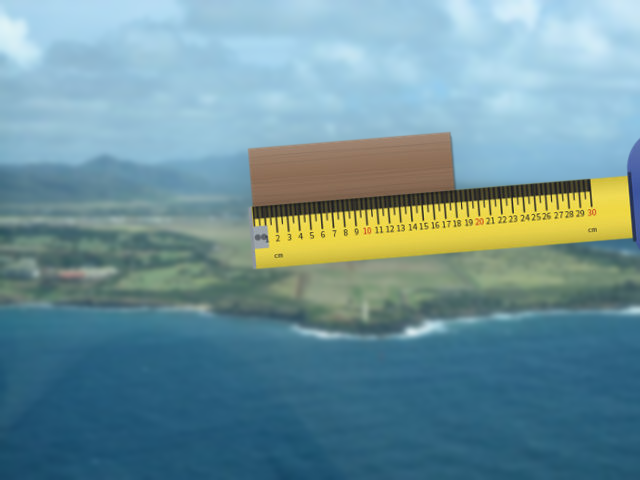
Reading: 18 cm
